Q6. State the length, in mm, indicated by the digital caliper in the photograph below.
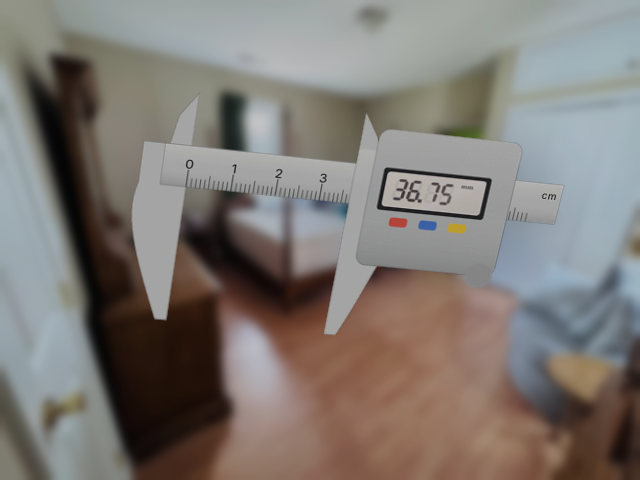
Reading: 36.75 mm
